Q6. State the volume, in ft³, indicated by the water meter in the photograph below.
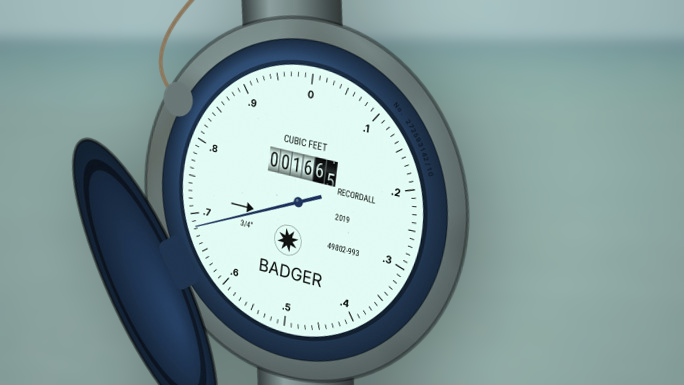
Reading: 1664.68 ft³
